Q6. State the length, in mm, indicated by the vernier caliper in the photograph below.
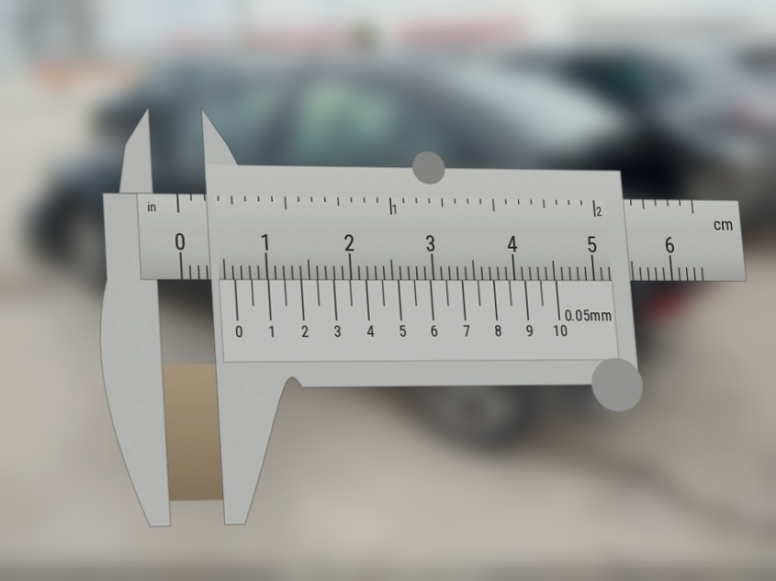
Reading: 6.2 mm
